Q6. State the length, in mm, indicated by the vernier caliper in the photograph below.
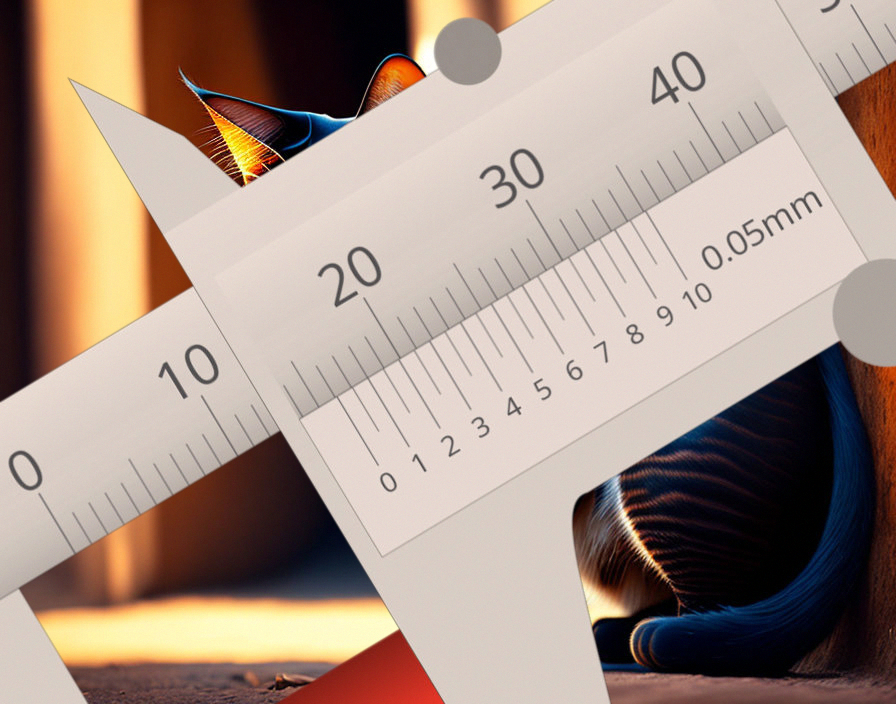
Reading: 16.1 mm
